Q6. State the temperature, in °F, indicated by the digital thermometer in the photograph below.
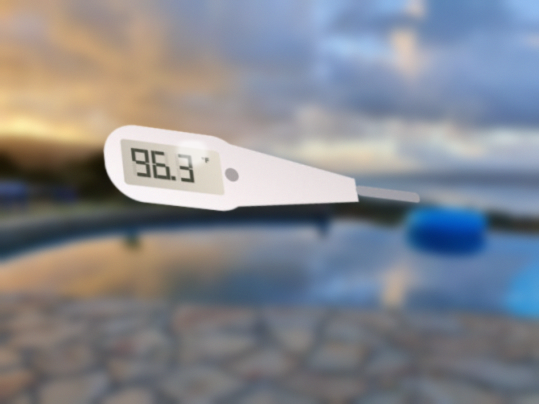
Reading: 96.3 °F
